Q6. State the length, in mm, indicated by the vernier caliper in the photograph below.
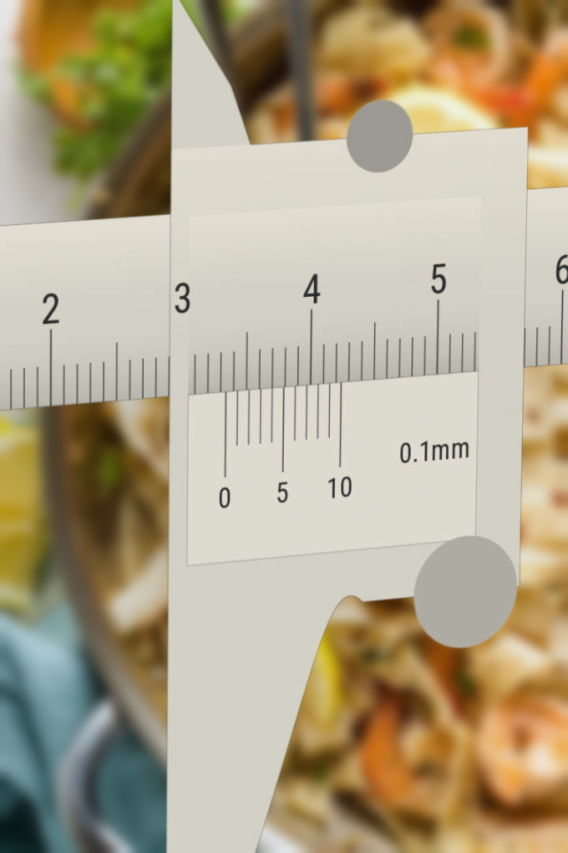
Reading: 33.4 mm
